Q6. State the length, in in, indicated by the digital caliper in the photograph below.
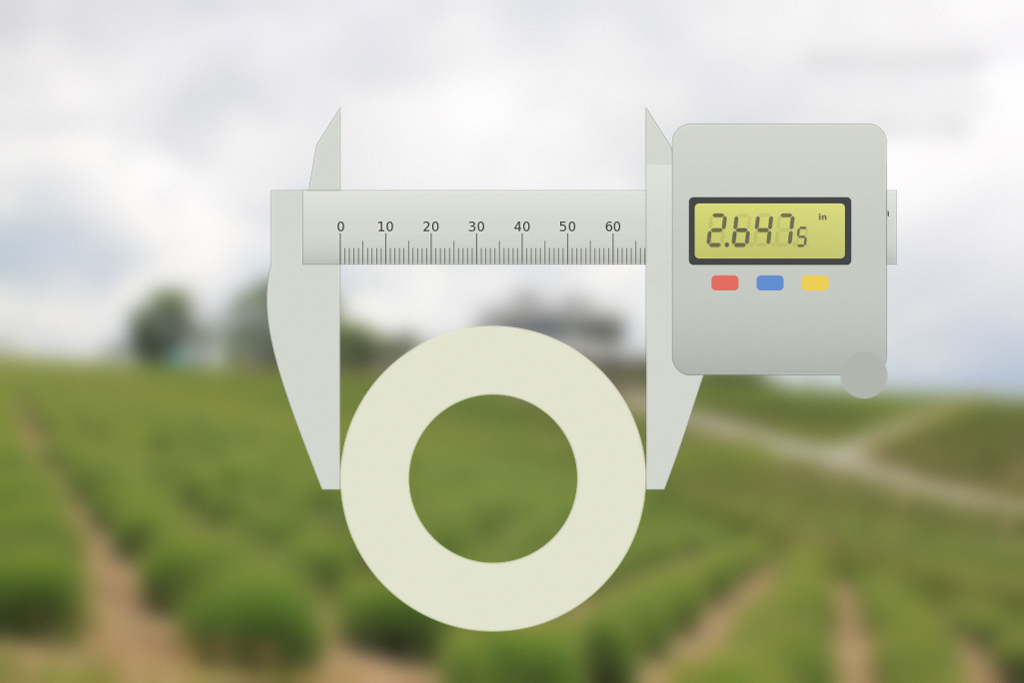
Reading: 2.6475 in
